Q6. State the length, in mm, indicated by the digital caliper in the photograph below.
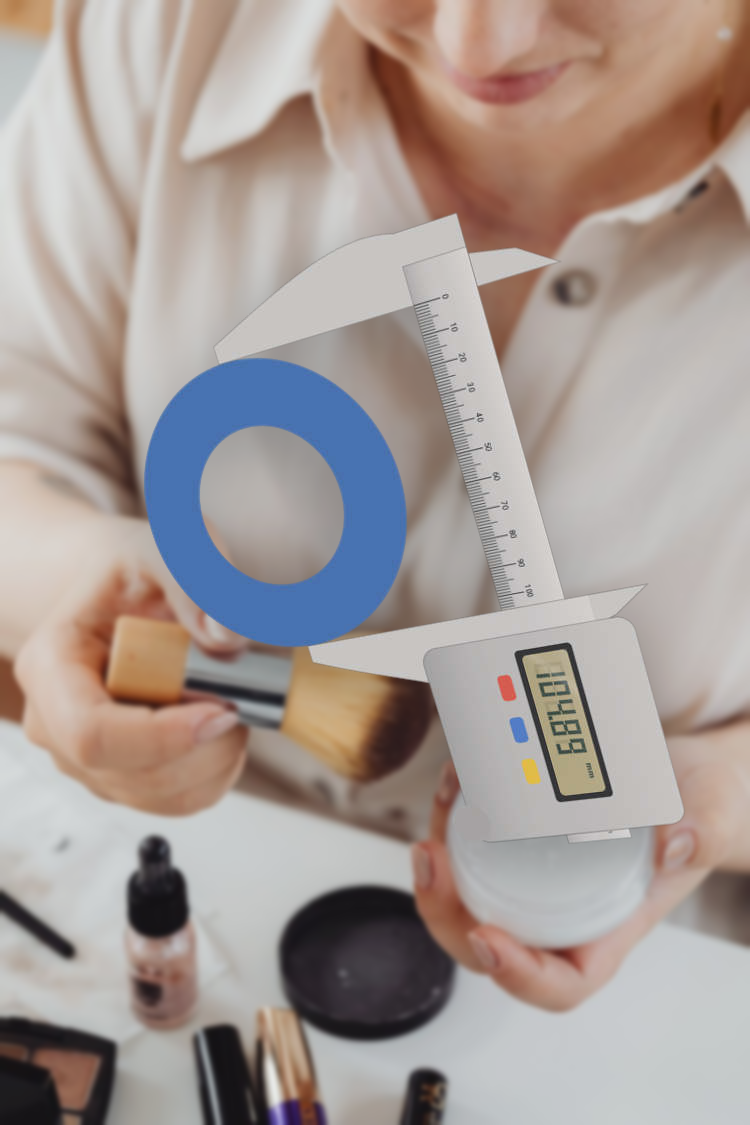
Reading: 104.89 mm
